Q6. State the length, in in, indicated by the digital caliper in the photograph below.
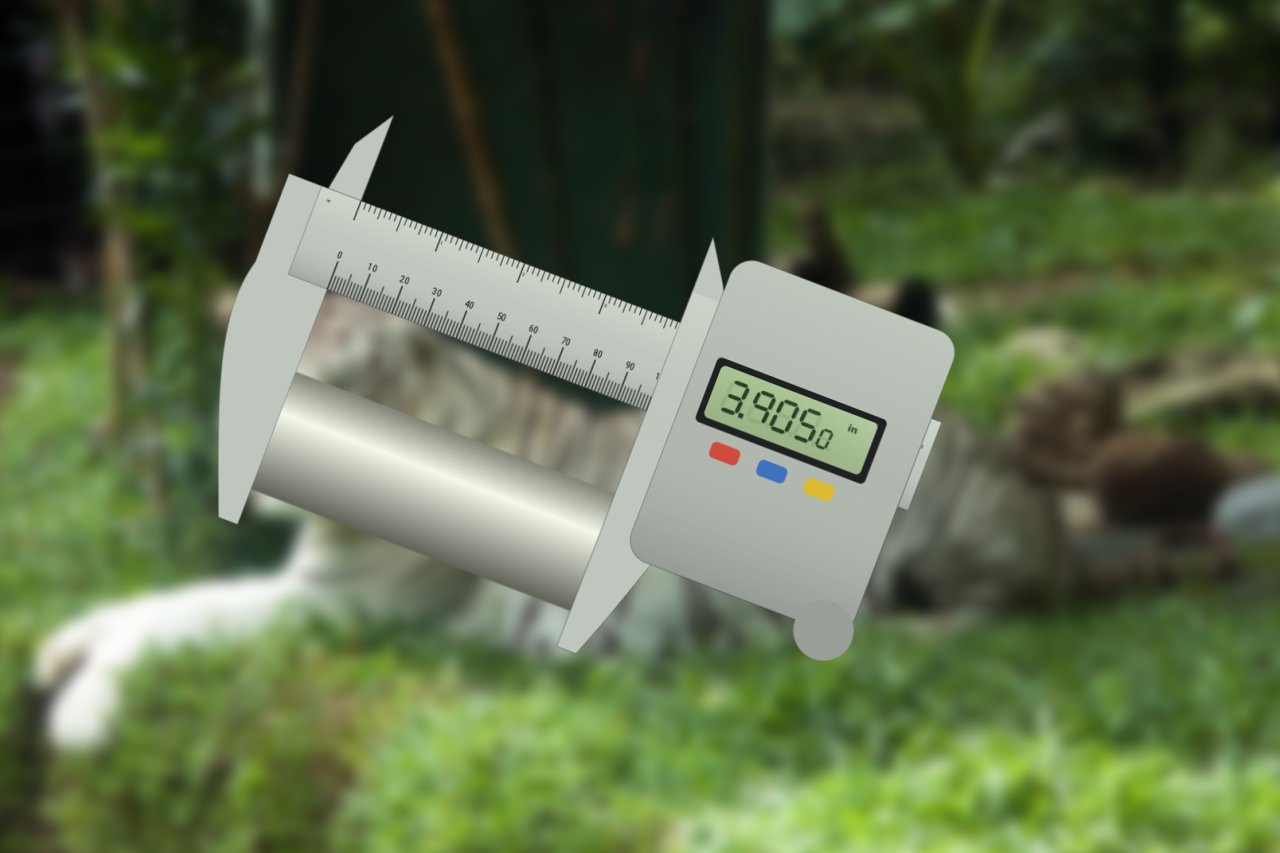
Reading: 3.9050 in
